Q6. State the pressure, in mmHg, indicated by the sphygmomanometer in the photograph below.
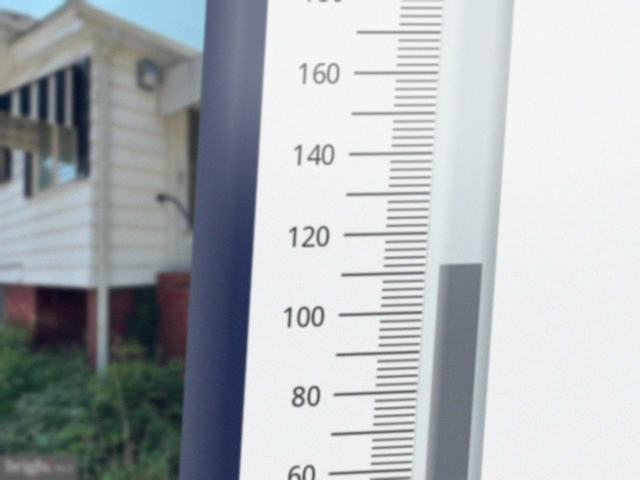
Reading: 112 mmHg
